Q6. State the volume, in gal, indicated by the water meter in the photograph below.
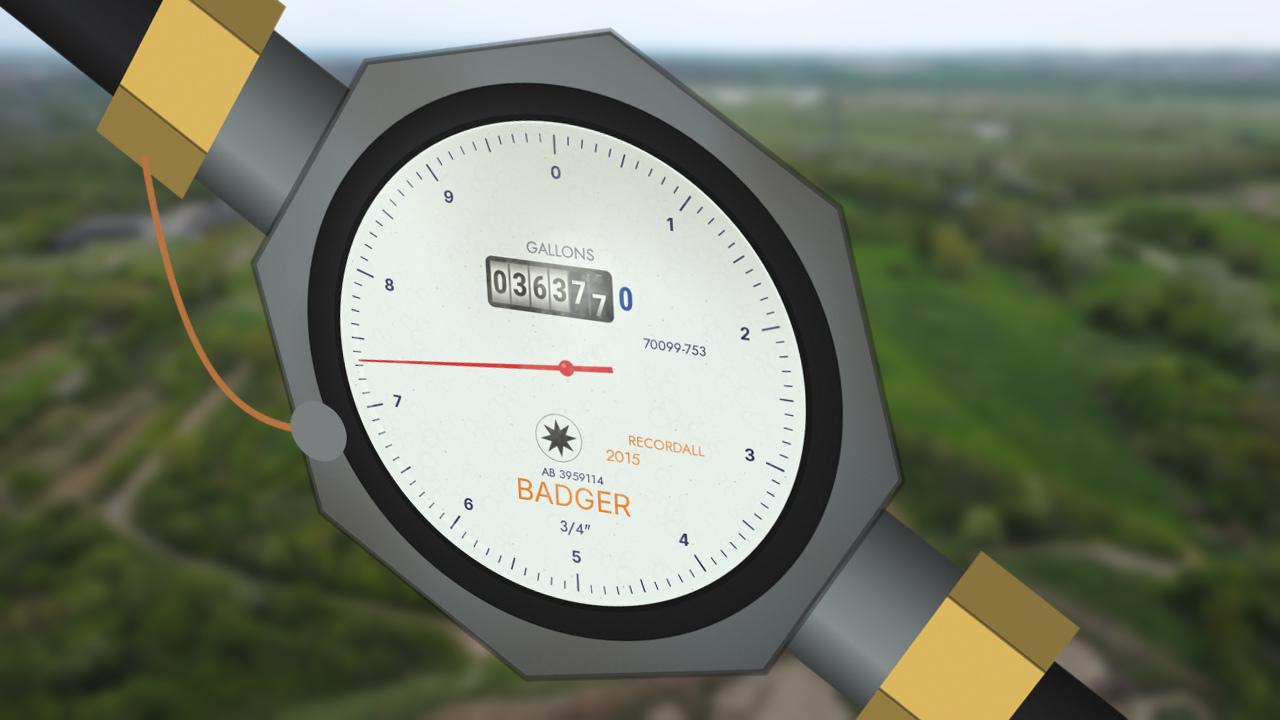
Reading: 363767.3 gal
